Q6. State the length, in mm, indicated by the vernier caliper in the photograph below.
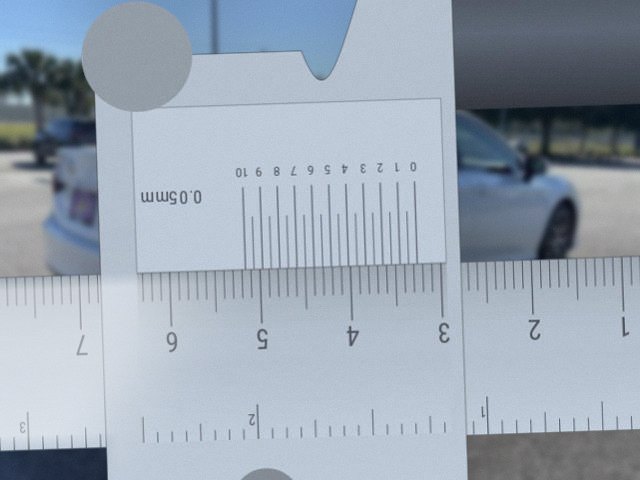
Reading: 32.6 mm
